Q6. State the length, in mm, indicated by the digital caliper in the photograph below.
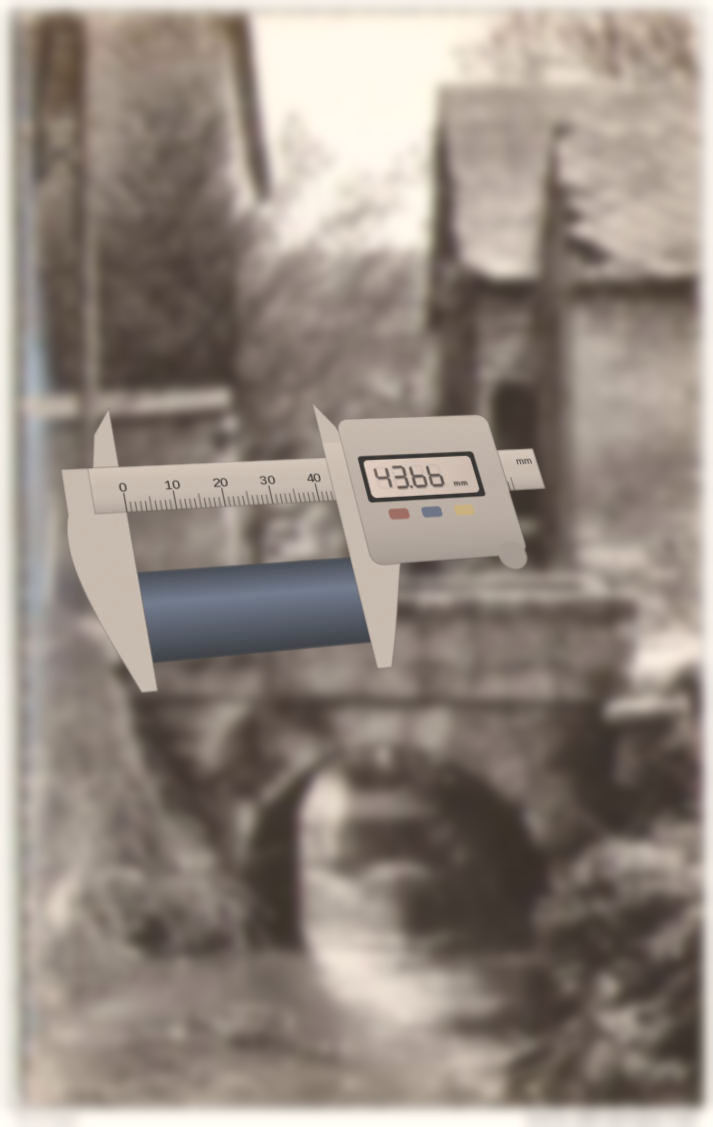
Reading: 43.66 mm
